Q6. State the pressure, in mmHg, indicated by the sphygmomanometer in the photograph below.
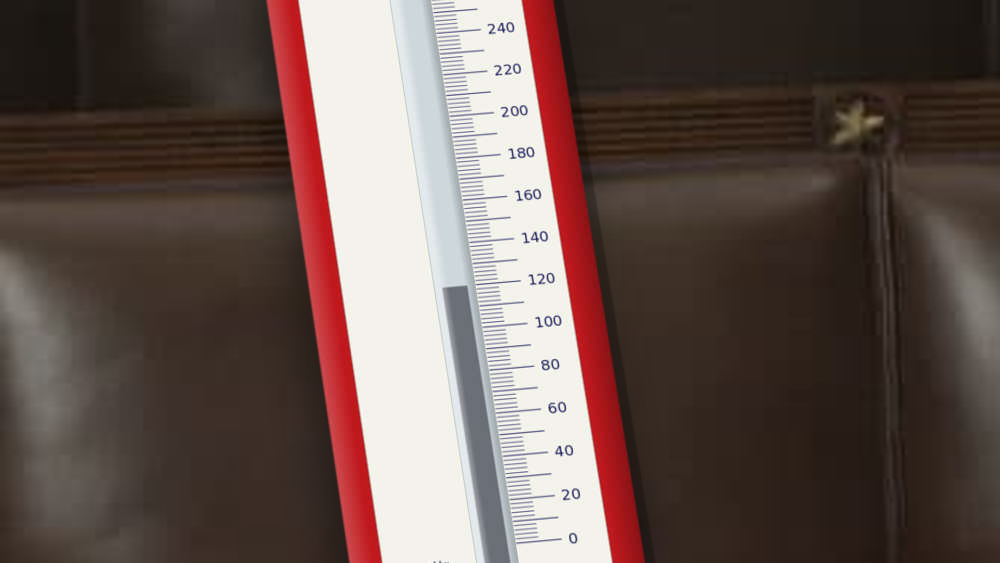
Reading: 120 mmHg
